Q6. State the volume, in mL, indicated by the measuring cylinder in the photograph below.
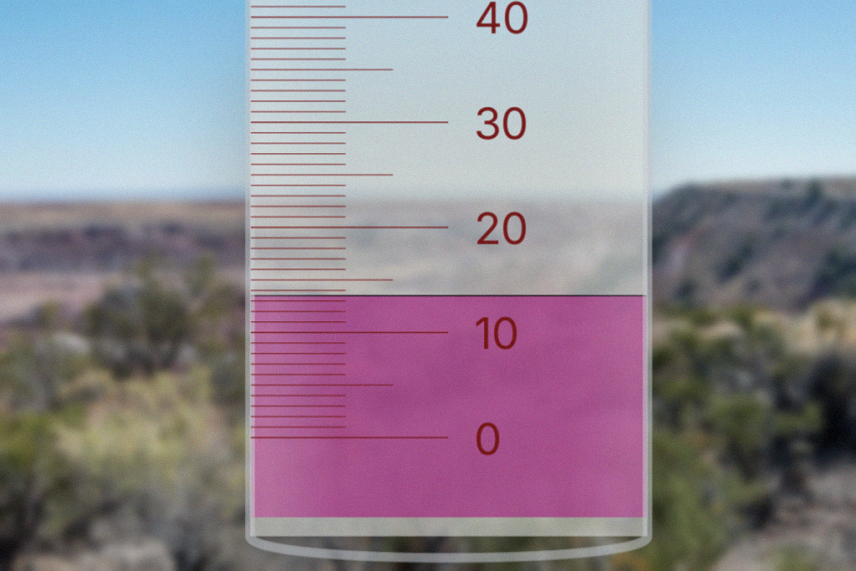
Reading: 13.5 mL
